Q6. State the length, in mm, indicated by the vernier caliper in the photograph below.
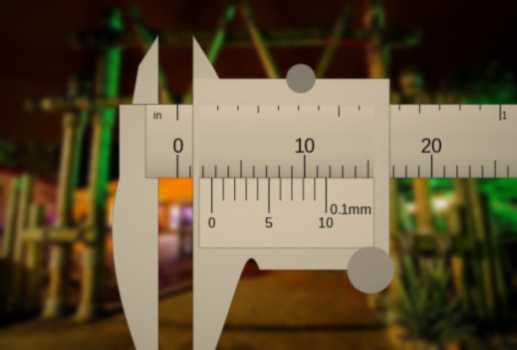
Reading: 2.7 mm
